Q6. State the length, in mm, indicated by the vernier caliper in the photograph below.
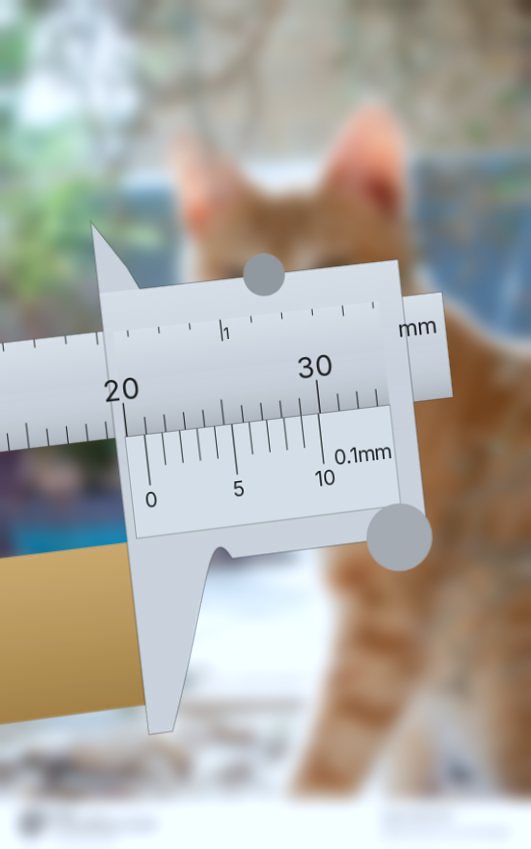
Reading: 20.9 mm
